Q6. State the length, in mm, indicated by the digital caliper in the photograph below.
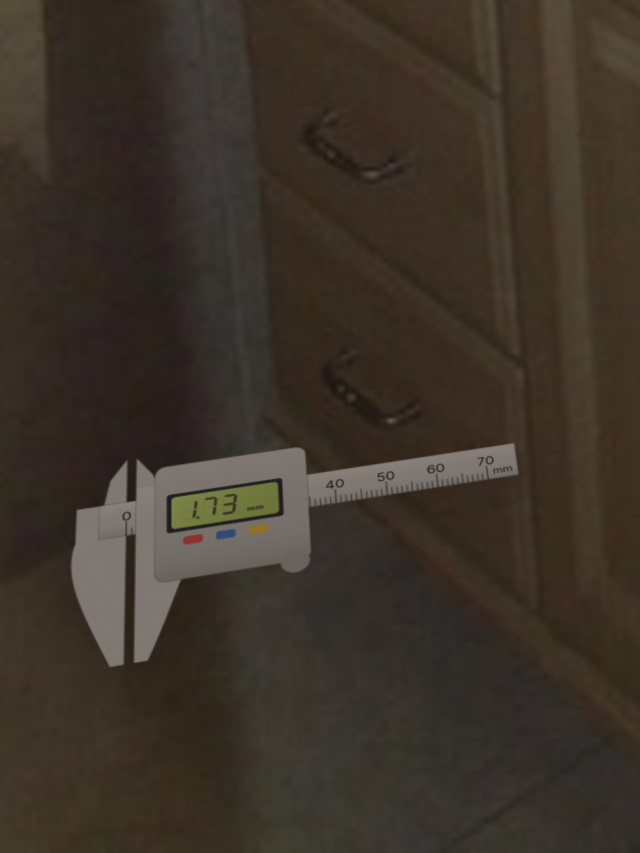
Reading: 1.73 mm
